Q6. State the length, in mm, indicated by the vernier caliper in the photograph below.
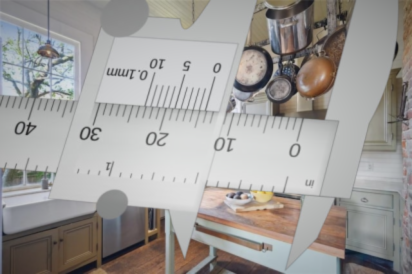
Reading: 14.2 mm
